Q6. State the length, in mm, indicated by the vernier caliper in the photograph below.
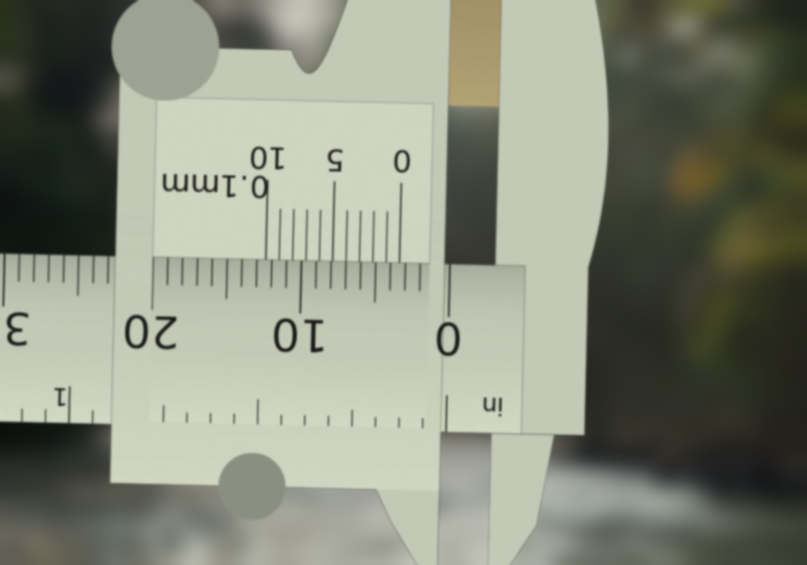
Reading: 3.4 mm
